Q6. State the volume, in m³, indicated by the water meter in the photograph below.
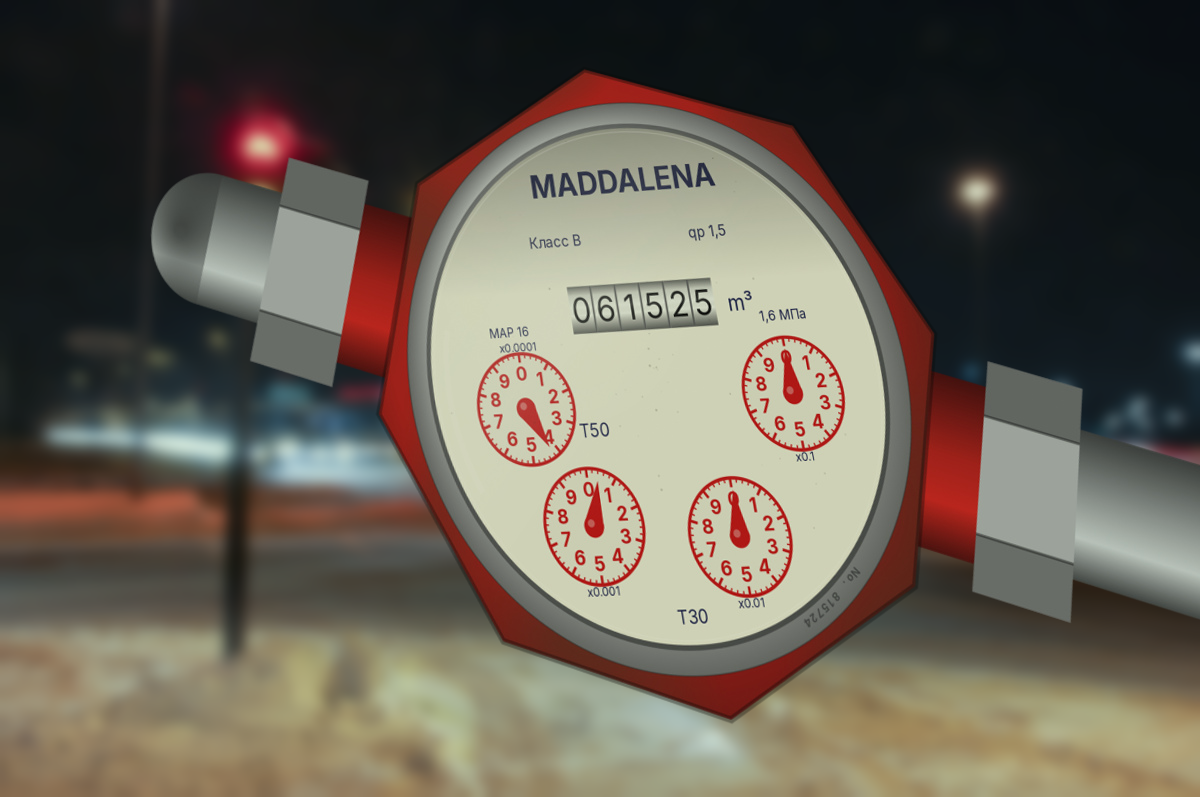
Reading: 61525.0004 m³
